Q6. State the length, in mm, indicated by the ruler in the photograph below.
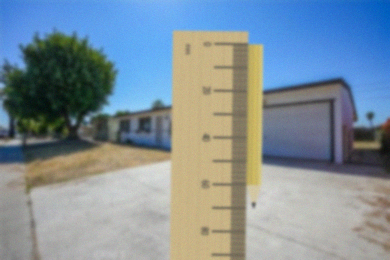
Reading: 70 mm
